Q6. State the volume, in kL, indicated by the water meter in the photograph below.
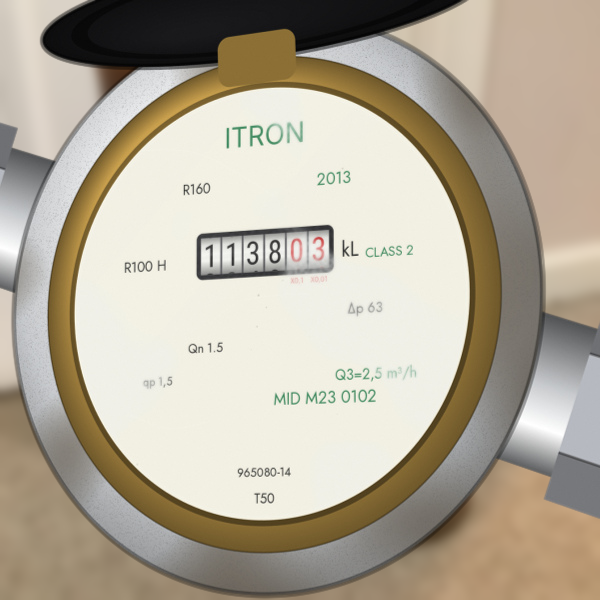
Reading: 1138.03 kL
